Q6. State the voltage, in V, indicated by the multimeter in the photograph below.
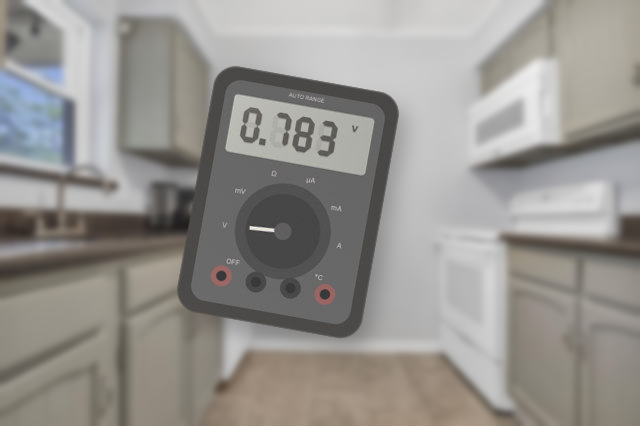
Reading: 0.783 V
